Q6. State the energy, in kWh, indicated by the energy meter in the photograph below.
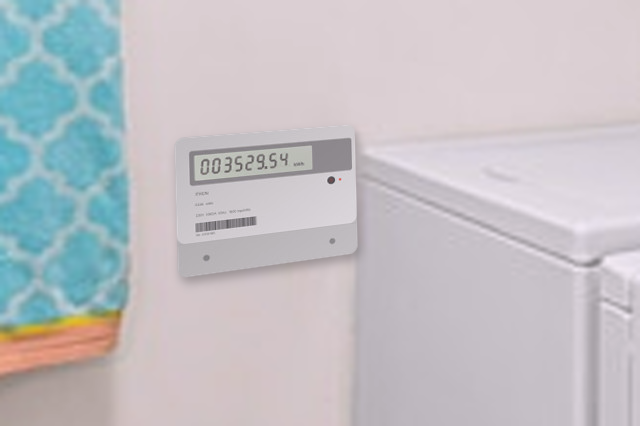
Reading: 3529.54 kWh
